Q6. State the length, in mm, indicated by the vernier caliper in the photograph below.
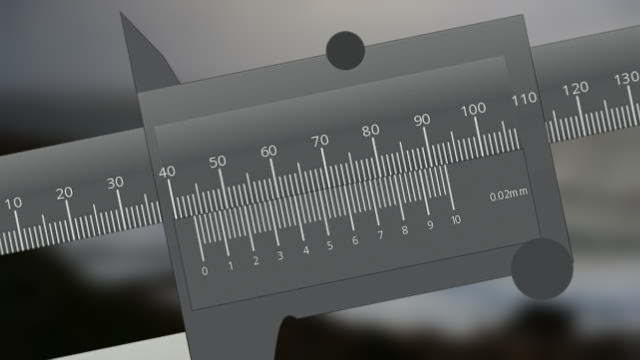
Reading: 43.5 mm
